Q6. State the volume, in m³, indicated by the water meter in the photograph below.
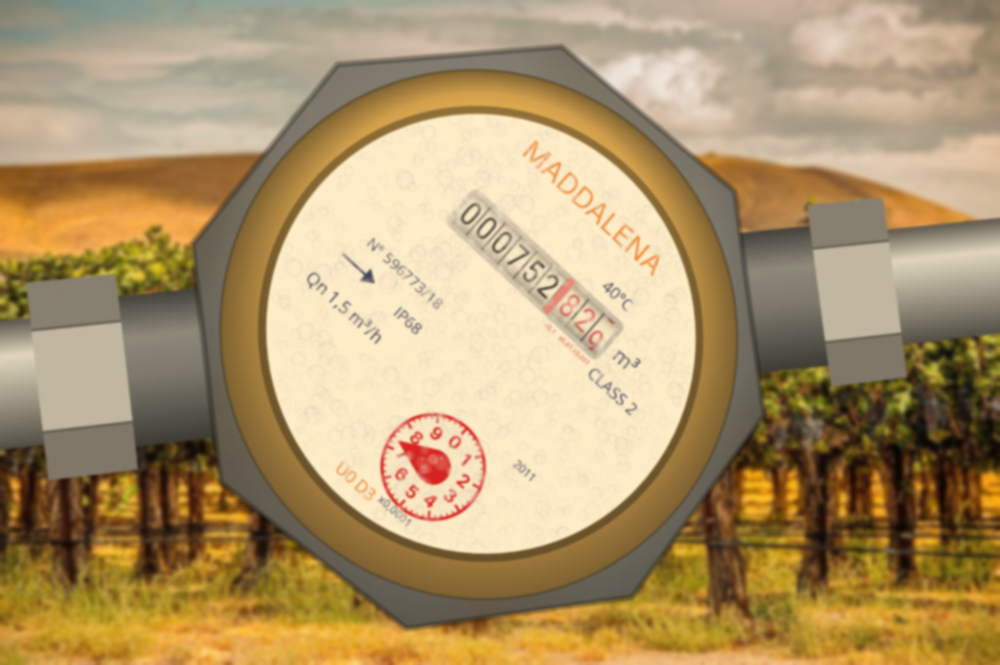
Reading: 752.8287 m³
